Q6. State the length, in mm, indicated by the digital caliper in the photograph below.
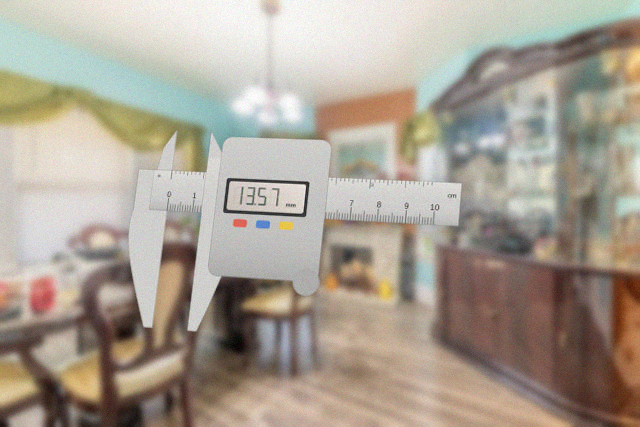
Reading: 13.57 mm
